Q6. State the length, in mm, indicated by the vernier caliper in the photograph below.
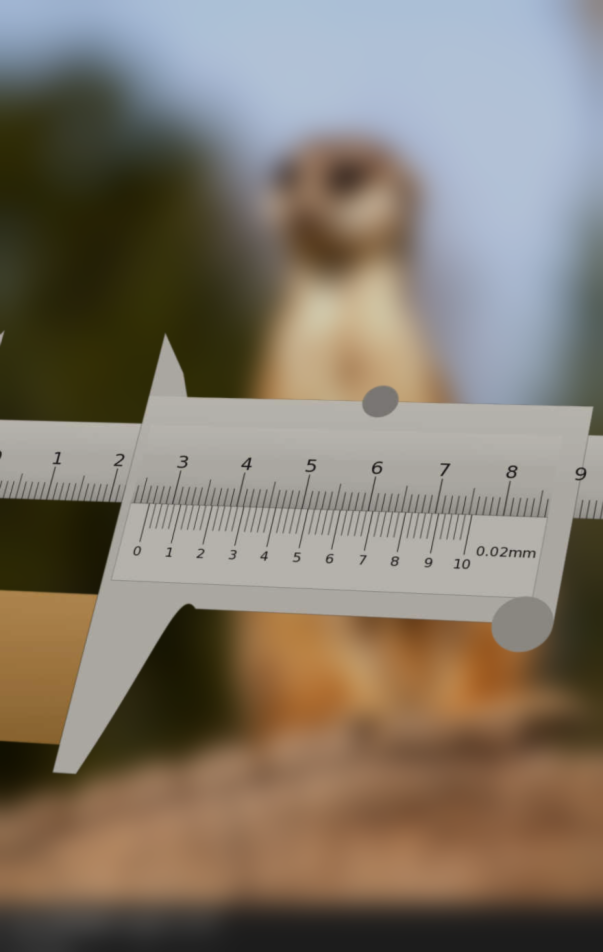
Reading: 26.4 mm
